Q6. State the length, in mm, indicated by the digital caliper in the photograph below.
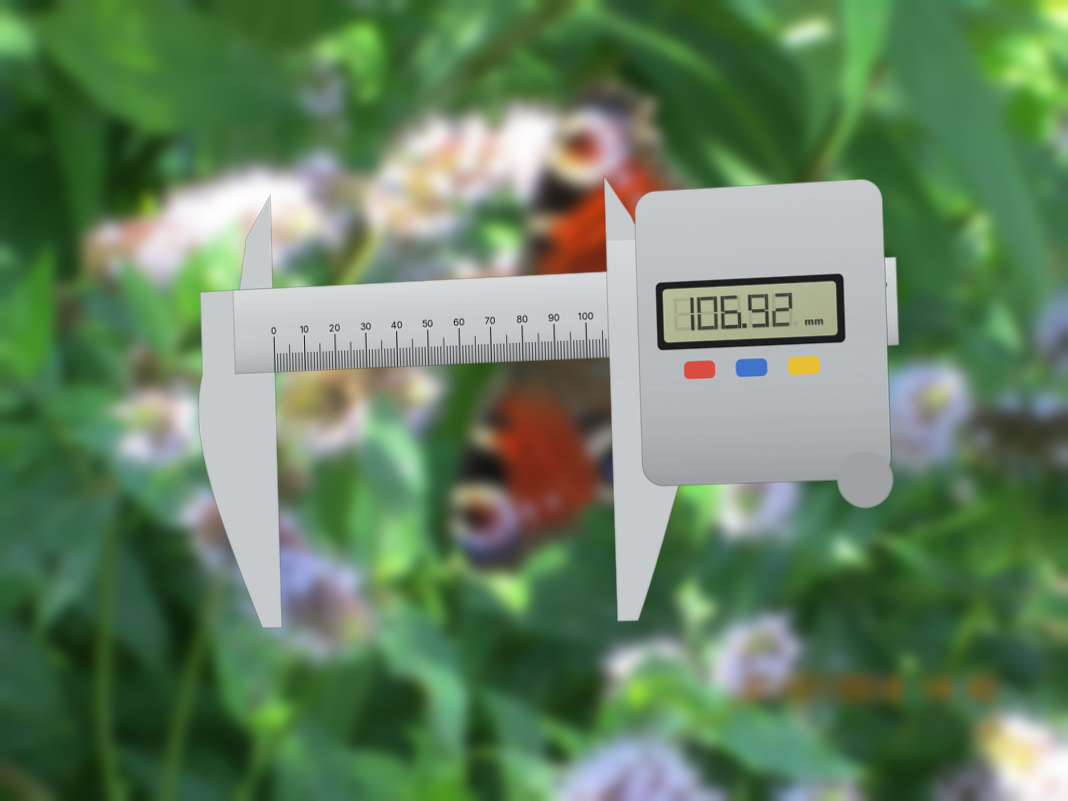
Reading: 106.92 mm
